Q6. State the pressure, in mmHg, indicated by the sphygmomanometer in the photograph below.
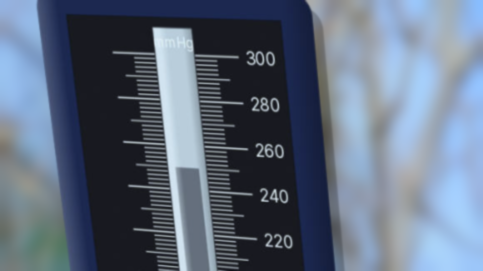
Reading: 250 mmHg
